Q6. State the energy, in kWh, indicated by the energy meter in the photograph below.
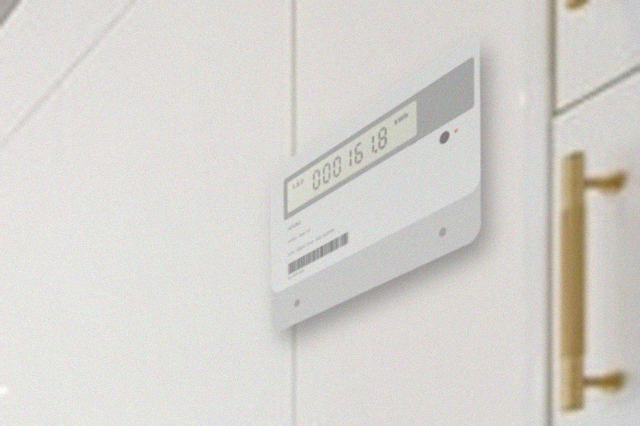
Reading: 161.8 kWh
